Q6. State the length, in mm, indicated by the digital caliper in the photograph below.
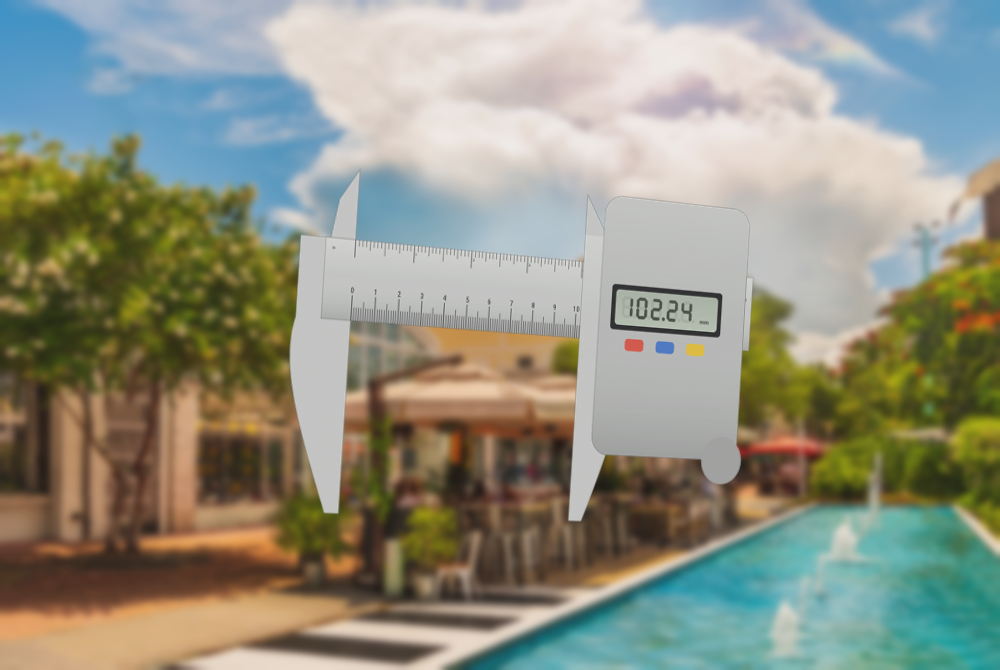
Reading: 102.24 mm
